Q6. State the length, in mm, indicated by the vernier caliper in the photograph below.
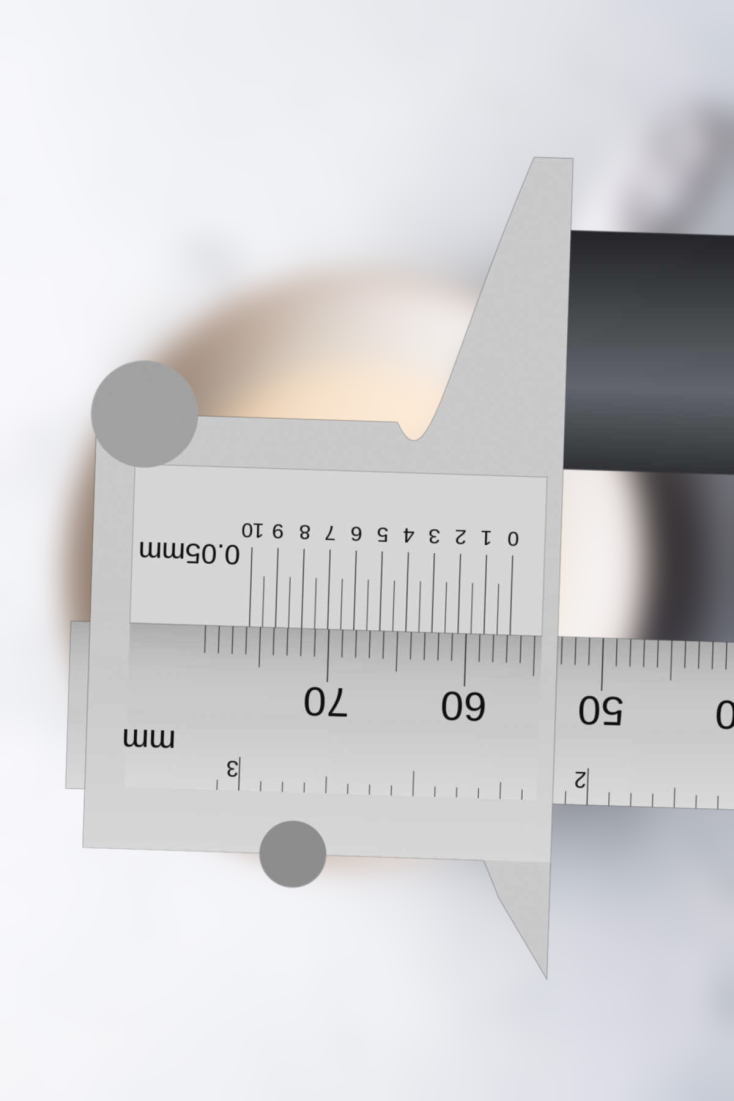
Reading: 56.8 mm
